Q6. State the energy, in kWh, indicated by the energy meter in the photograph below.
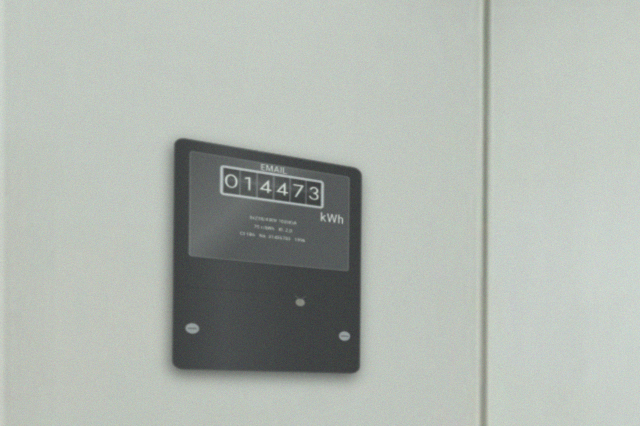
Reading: 14473 kWh
